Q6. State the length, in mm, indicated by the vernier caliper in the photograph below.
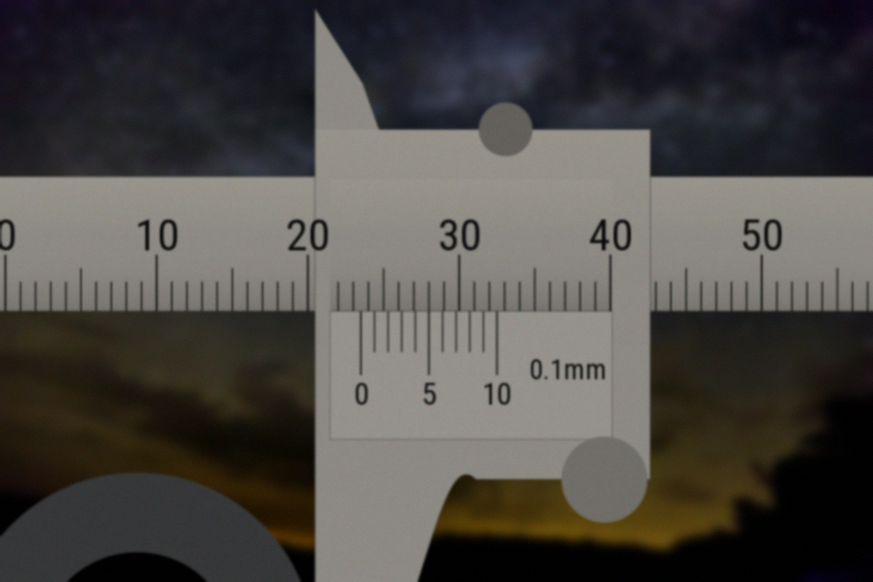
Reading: 23.5 mm
